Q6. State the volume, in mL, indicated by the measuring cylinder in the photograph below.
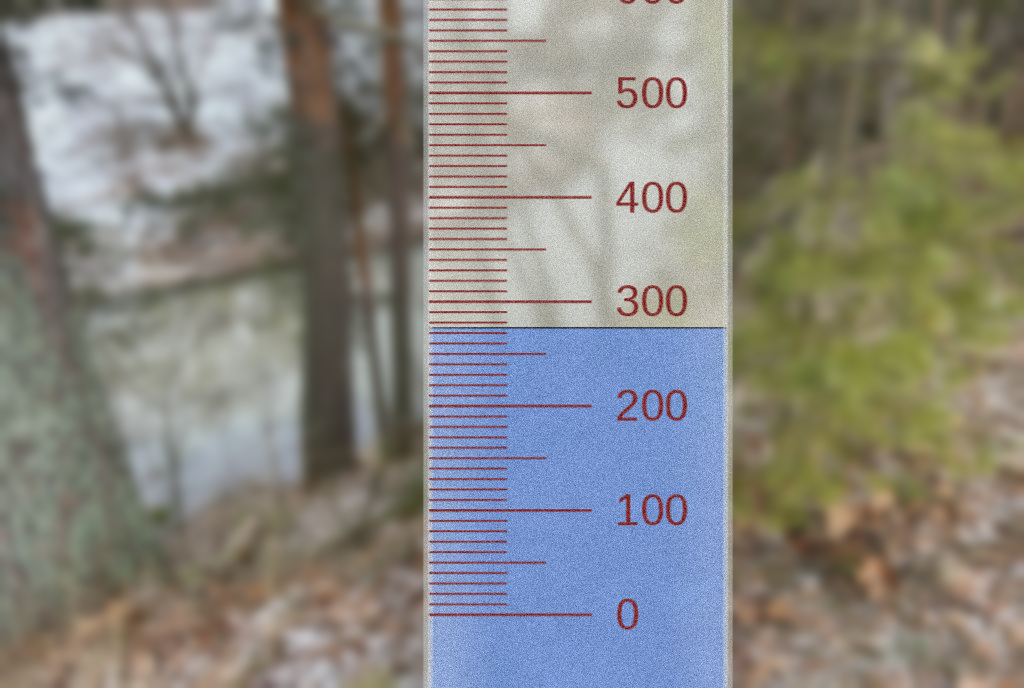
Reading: 275 mL
